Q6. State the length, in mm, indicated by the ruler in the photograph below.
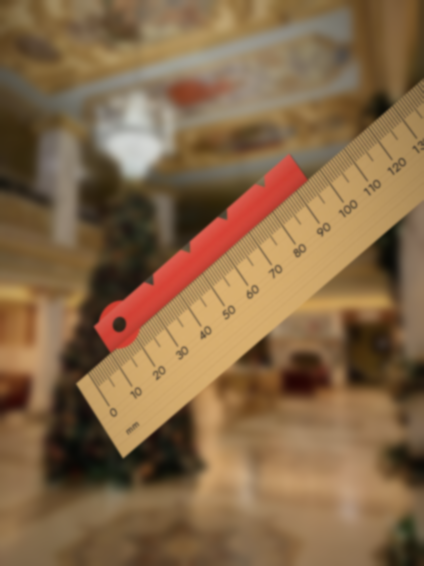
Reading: 85 mm
